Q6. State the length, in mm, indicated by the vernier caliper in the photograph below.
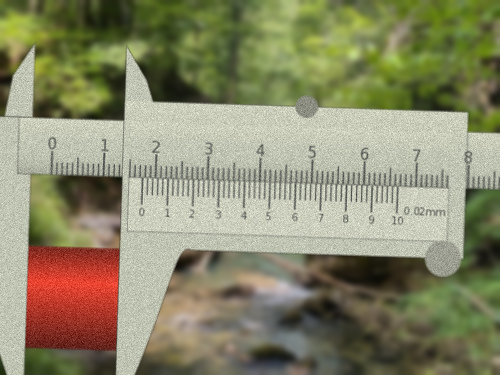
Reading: 17.5 mm
